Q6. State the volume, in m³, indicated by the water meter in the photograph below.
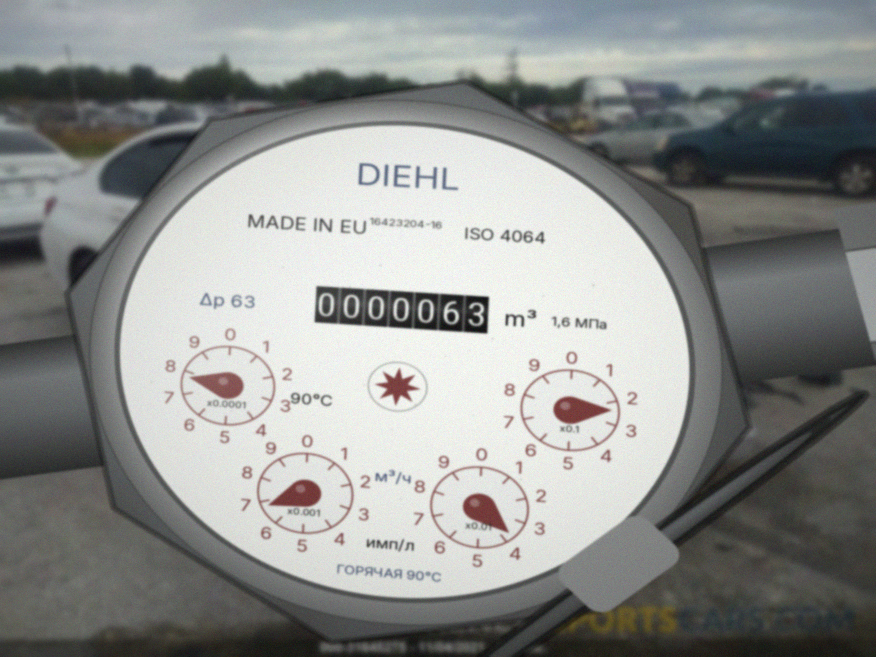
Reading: 63.2367 m³
